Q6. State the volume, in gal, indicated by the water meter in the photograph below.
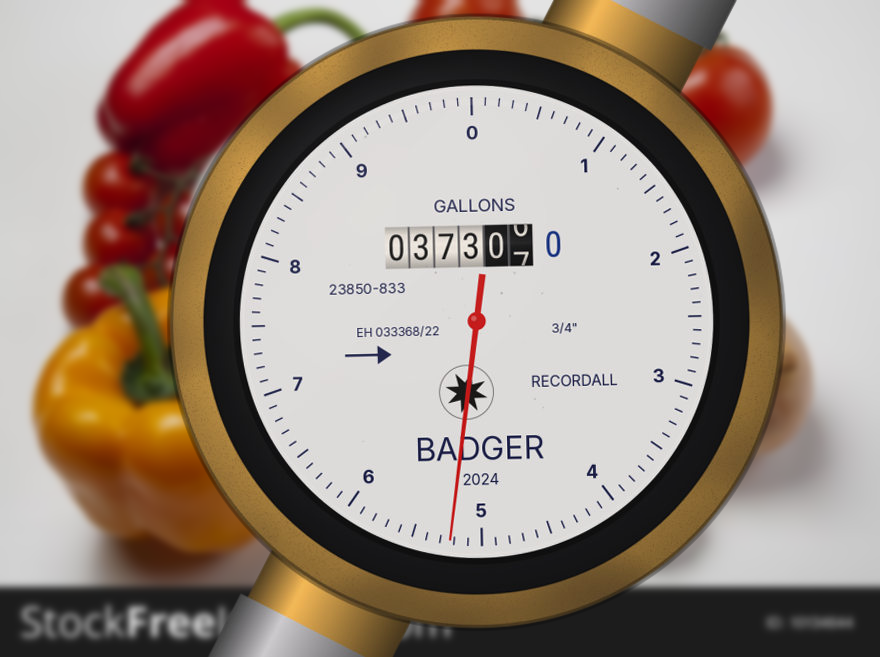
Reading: 373065.2 gal
